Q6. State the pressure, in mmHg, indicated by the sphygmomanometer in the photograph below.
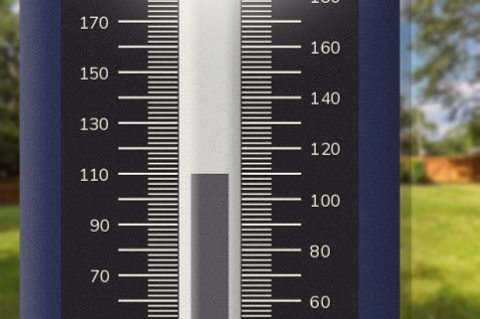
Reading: 110 mmHg
